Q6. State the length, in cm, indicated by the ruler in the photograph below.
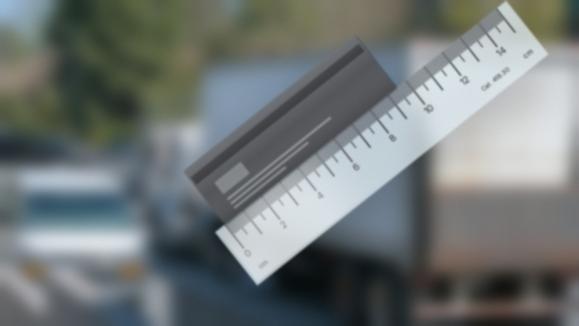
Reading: 9.5 cm
